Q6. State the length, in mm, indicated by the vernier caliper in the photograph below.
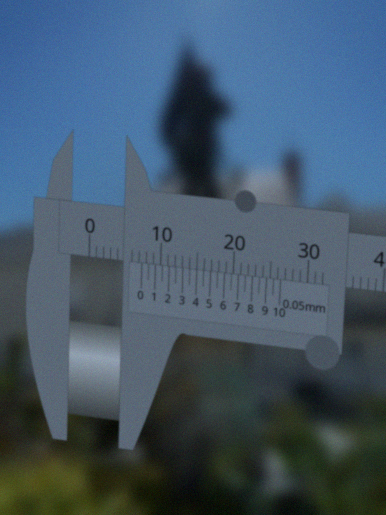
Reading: 7.4 mm
